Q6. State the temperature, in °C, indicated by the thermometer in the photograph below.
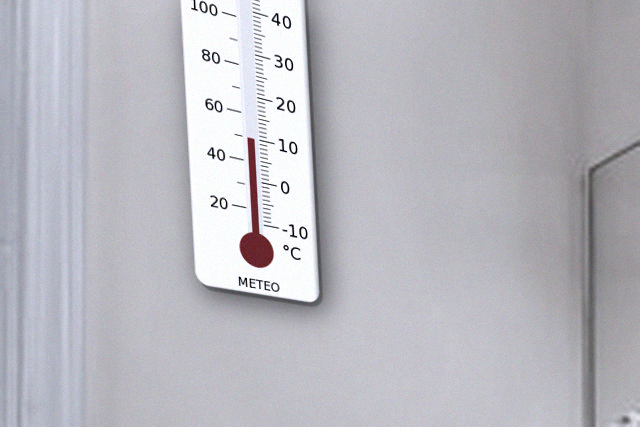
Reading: 10 °C
